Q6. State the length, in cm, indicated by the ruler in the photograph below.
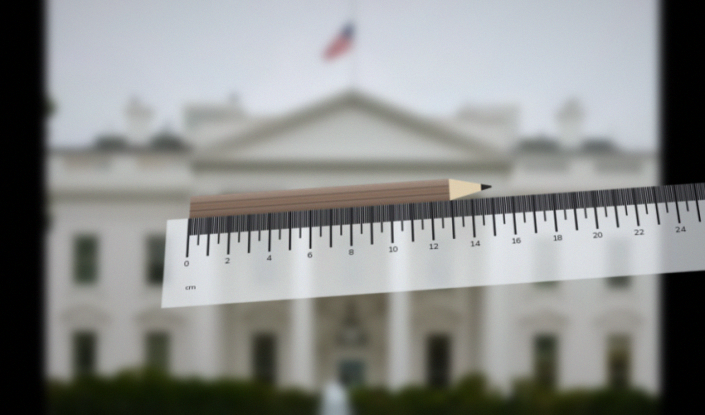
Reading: 15 cm
